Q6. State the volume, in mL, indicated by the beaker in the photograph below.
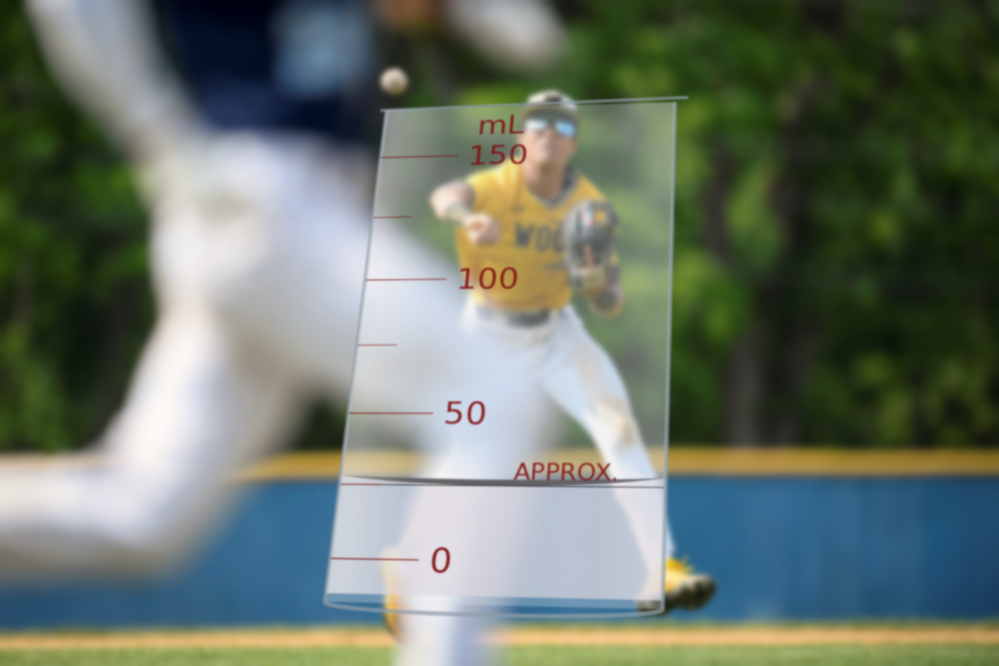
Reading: 25 mL
